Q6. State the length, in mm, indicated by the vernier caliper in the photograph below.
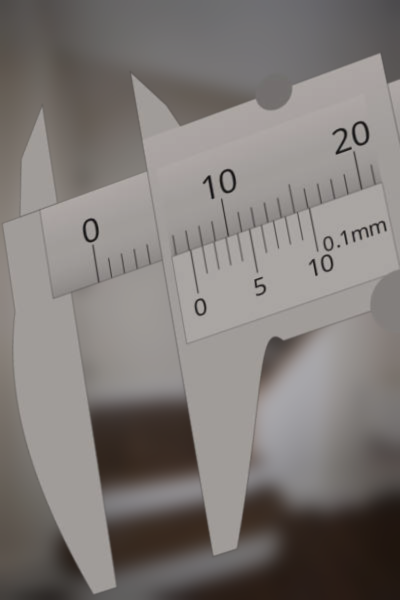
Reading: 7.1 mm
